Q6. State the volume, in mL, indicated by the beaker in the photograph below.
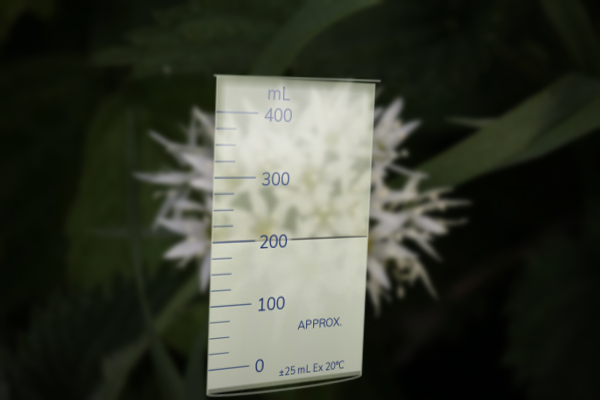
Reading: 200 mL
